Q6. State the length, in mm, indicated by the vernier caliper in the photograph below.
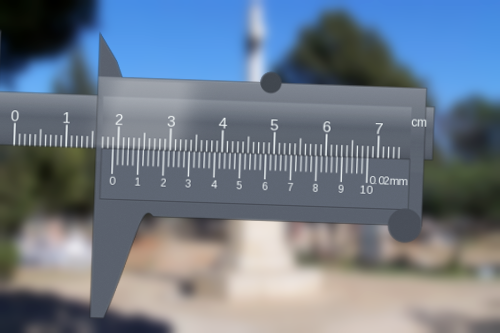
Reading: 19.0 mm
